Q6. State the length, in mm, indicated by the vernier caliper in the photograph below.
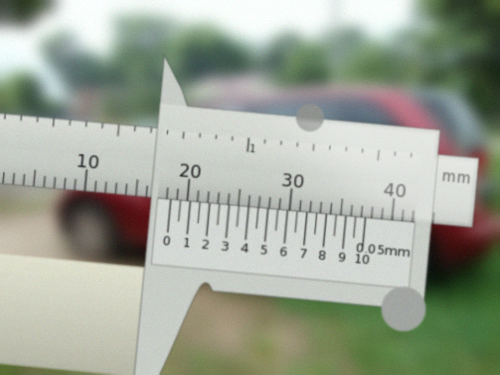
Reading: 18.4 mm
